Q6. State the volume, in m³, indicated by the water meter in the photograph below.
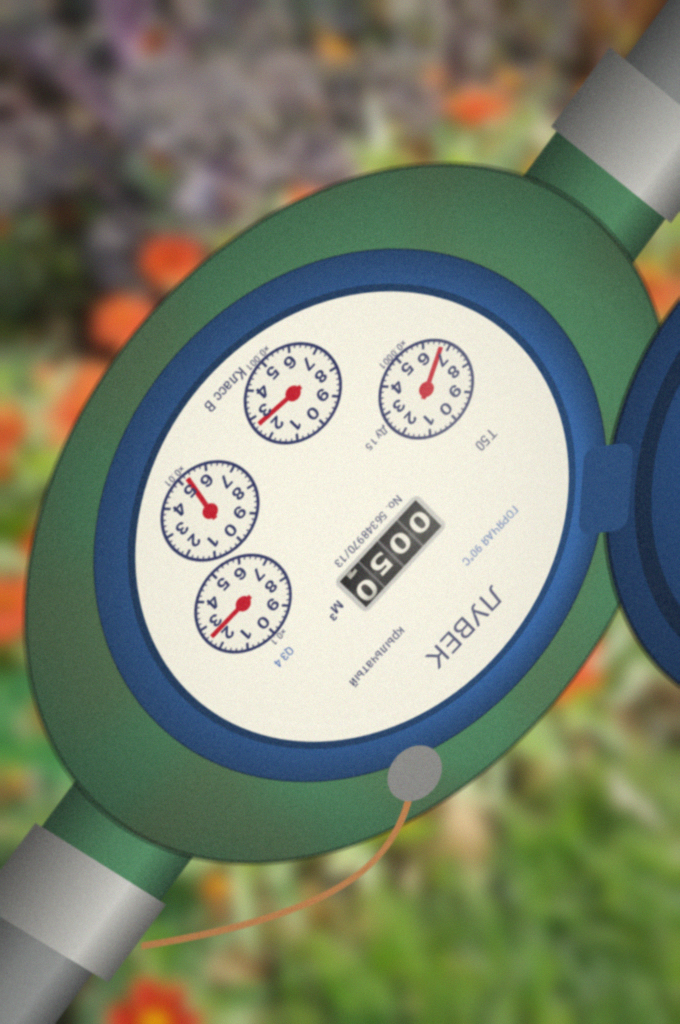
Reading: 50.2526 m³
